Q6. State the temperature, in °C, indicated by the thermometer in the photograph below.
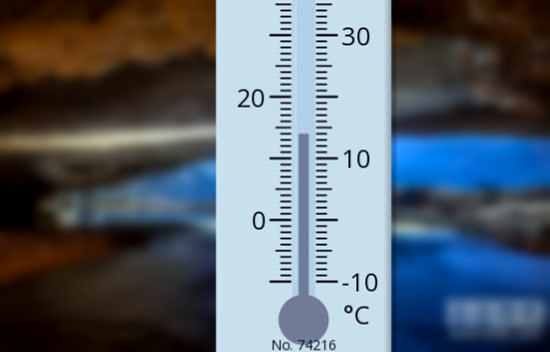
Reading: 14 °C
